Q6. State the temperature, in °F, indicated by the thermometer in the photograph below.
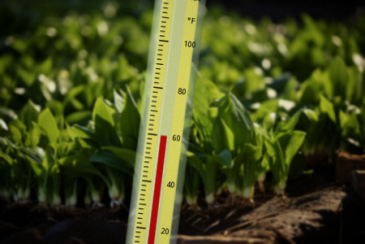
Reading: 60 °F
